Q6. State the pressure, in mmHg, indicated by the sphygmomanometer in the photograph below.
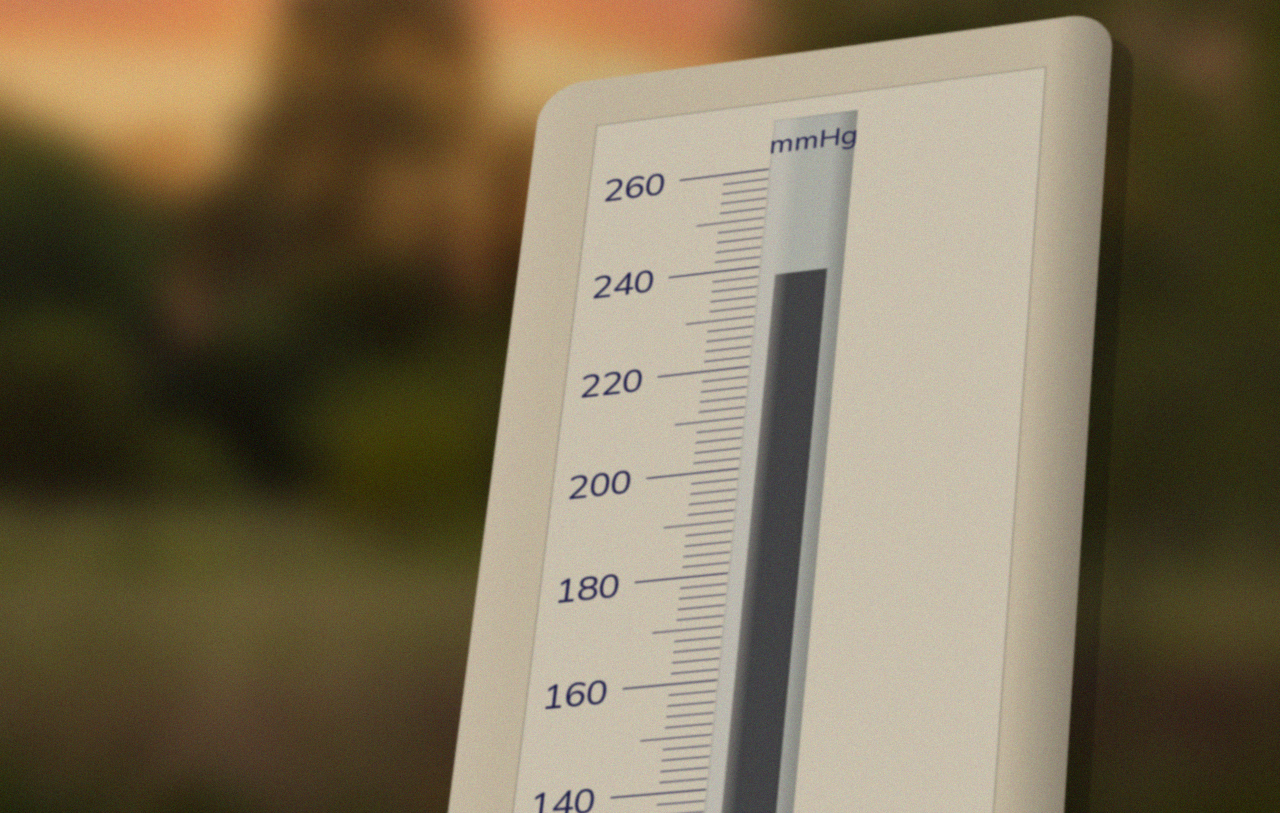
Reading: 238 mmHg
